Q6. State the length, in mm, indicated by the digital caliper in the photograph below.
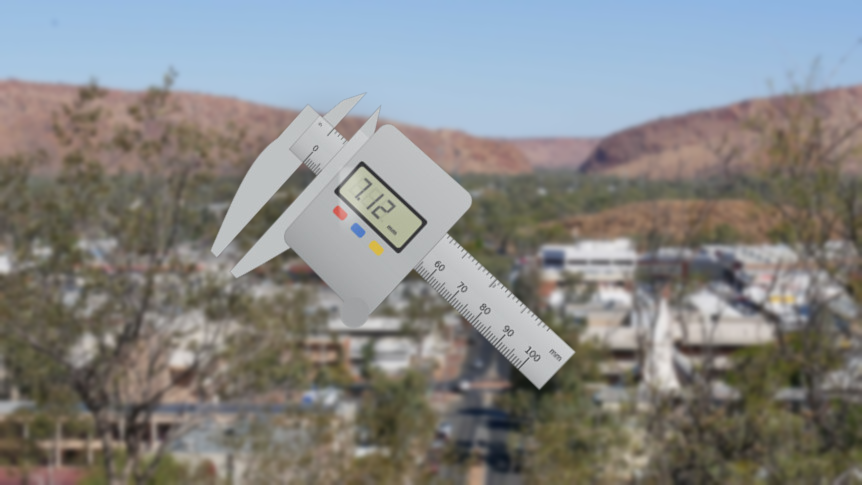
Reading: 7.12 mm
